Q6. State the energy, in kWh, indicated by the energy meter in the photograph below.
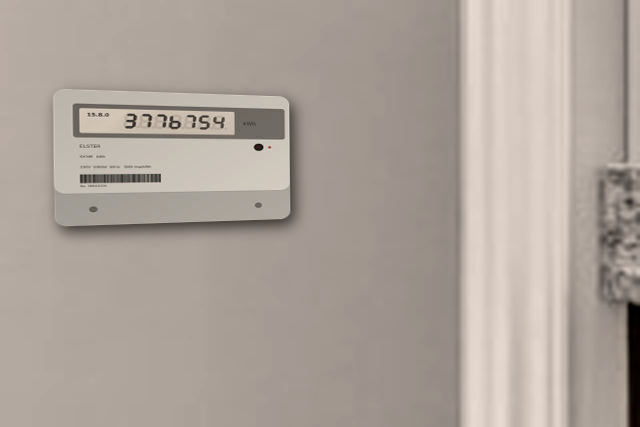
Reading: 3776754 kWh
